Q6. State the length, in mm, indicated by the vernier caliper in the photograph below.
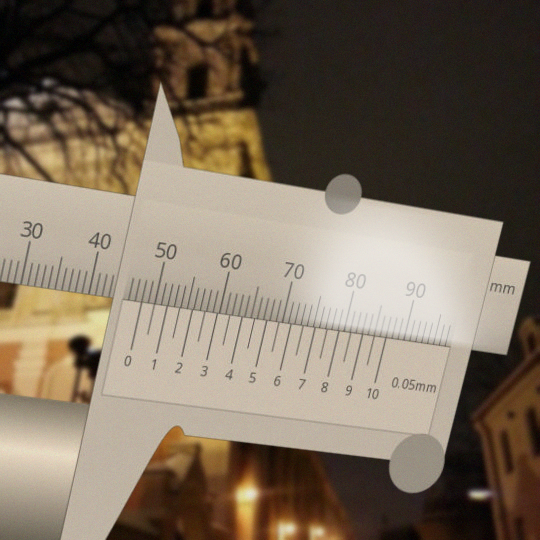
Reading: 48.0 mm
